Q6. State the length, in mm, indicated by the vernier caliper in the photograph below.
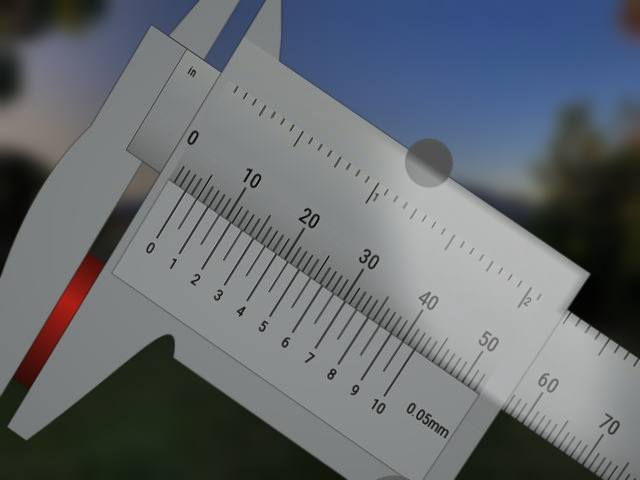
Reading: 3.0 mm
